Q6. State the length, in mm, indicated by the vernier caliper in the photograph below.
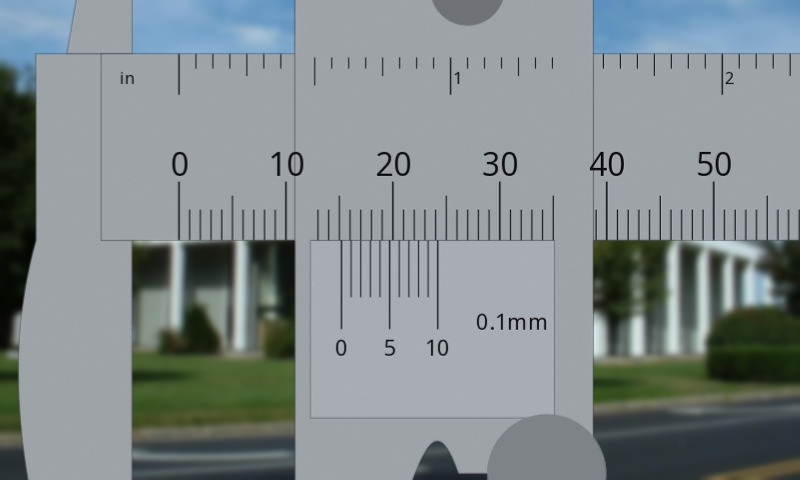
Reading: 15.2 mm
